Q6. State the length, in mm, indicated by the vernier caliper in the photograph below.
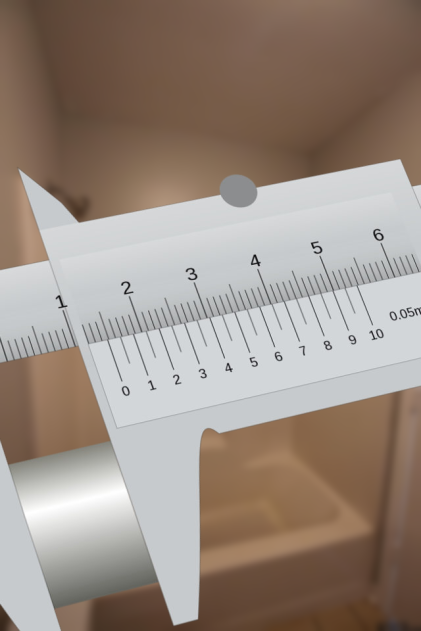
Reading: 14.8 mm
